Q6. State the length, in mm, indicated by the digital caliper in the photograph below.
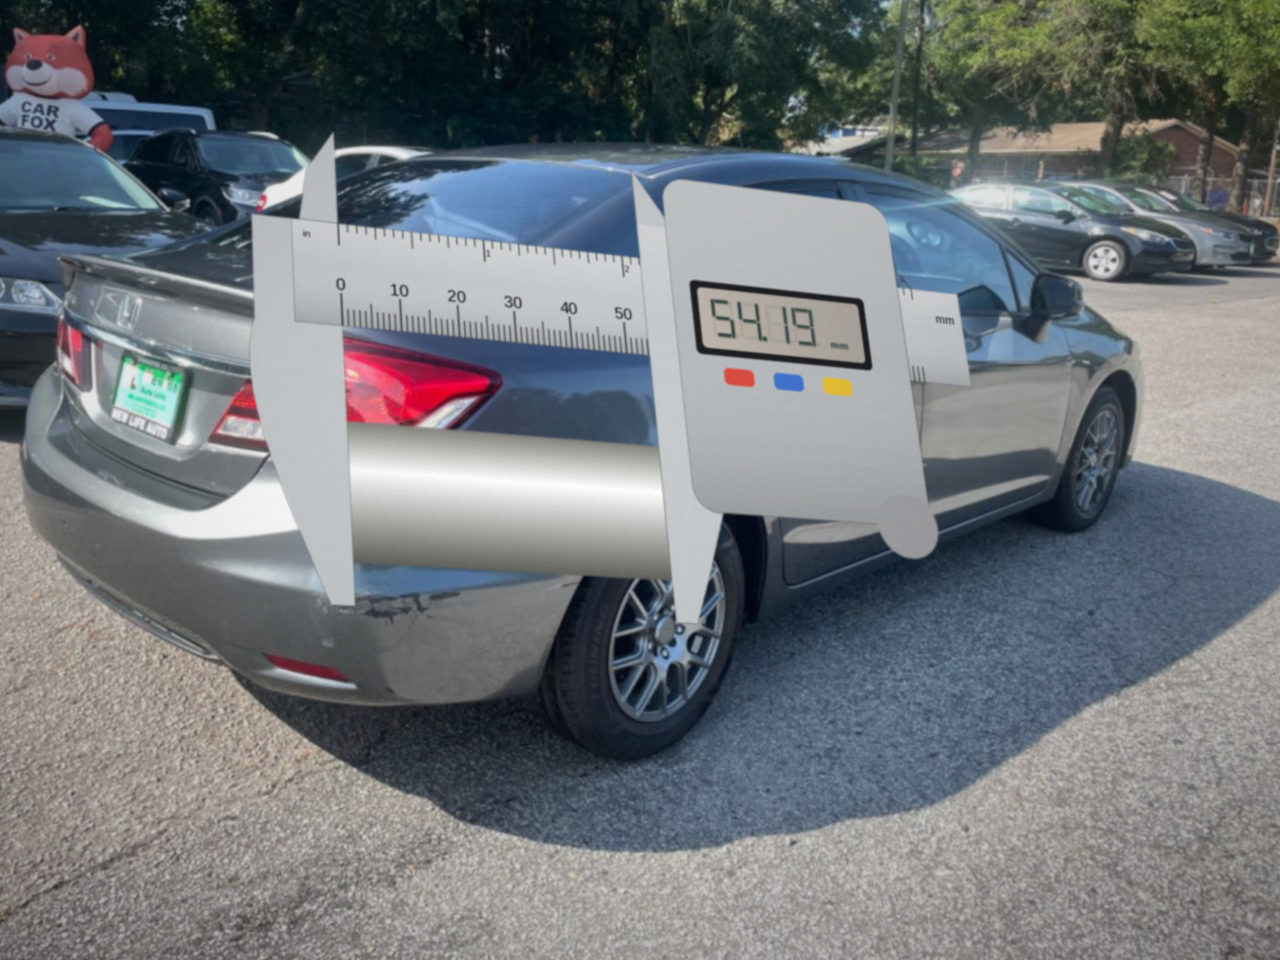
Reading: 54.19 mm
